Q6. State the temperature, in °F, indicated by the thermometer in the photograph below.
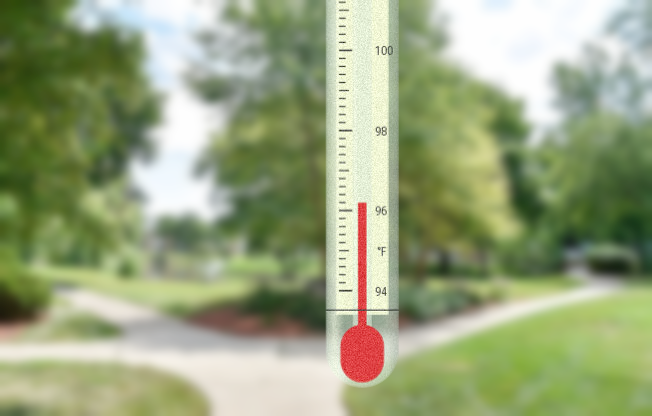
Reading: 96.2 °F
